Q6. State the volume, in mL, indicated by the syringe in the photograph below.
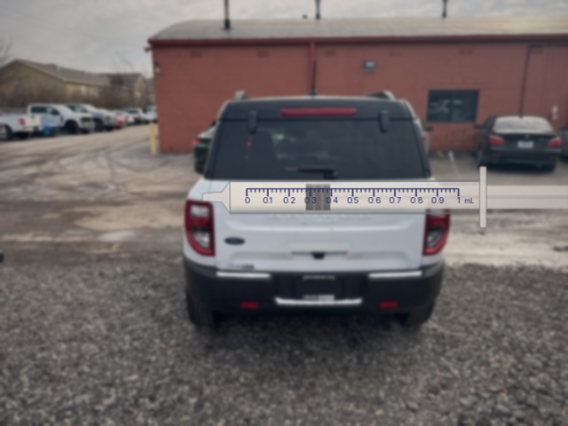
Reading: 0.28 mL
